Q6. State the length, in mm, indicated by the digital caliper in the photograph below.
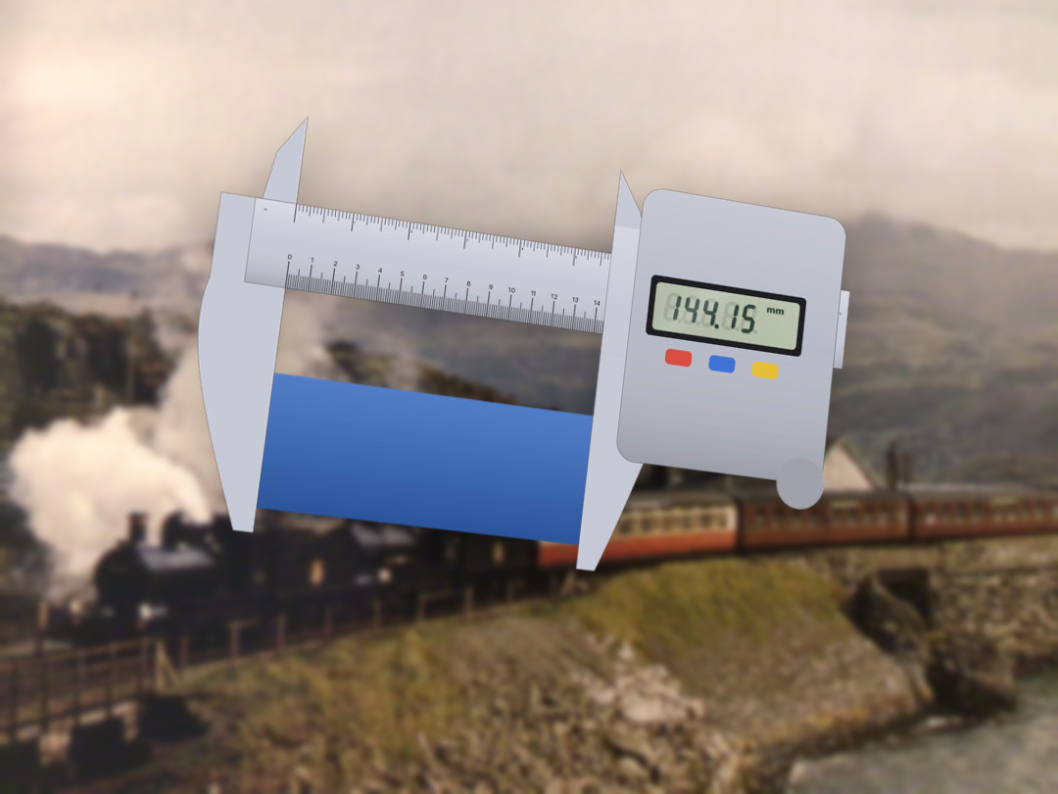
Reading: 144.15 mm
